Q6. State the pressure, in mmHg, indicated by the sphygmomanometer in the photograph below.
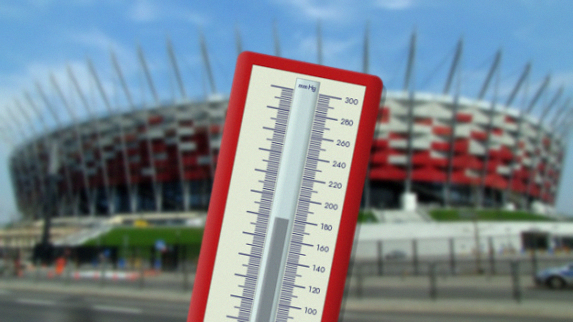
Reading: 180 mmHg
